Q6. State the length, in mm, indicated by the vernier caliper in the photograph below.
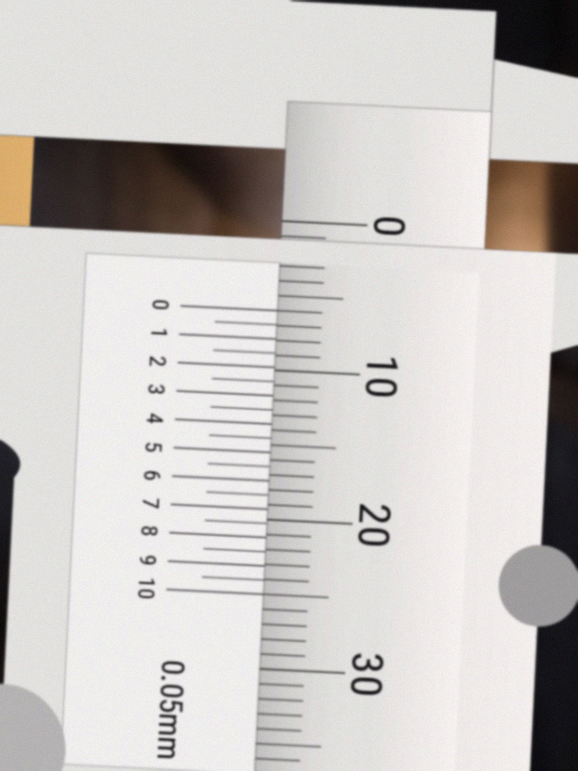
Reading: 6.0 mm
